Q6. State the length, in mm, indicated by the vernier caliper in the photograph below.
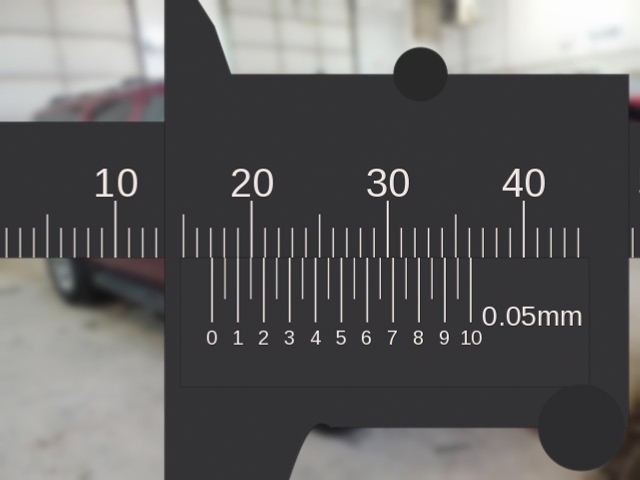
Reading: 17.1 mm
